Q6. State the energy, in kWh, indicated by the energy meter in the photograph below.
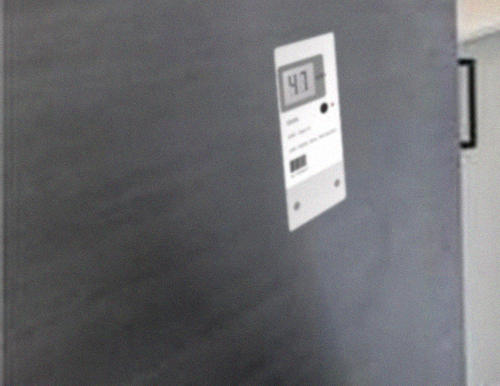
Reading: 47 kWh
